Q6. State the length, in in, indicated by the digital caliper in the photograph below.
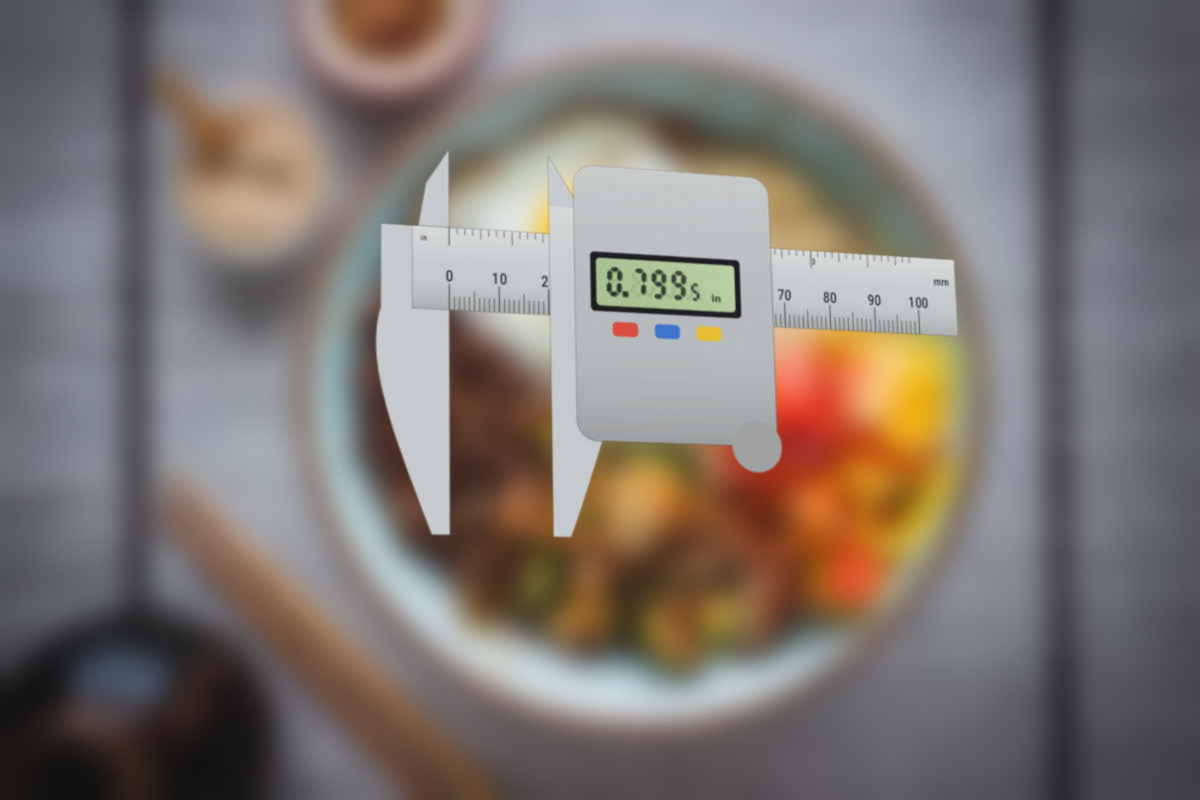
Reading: 0.7995 in
